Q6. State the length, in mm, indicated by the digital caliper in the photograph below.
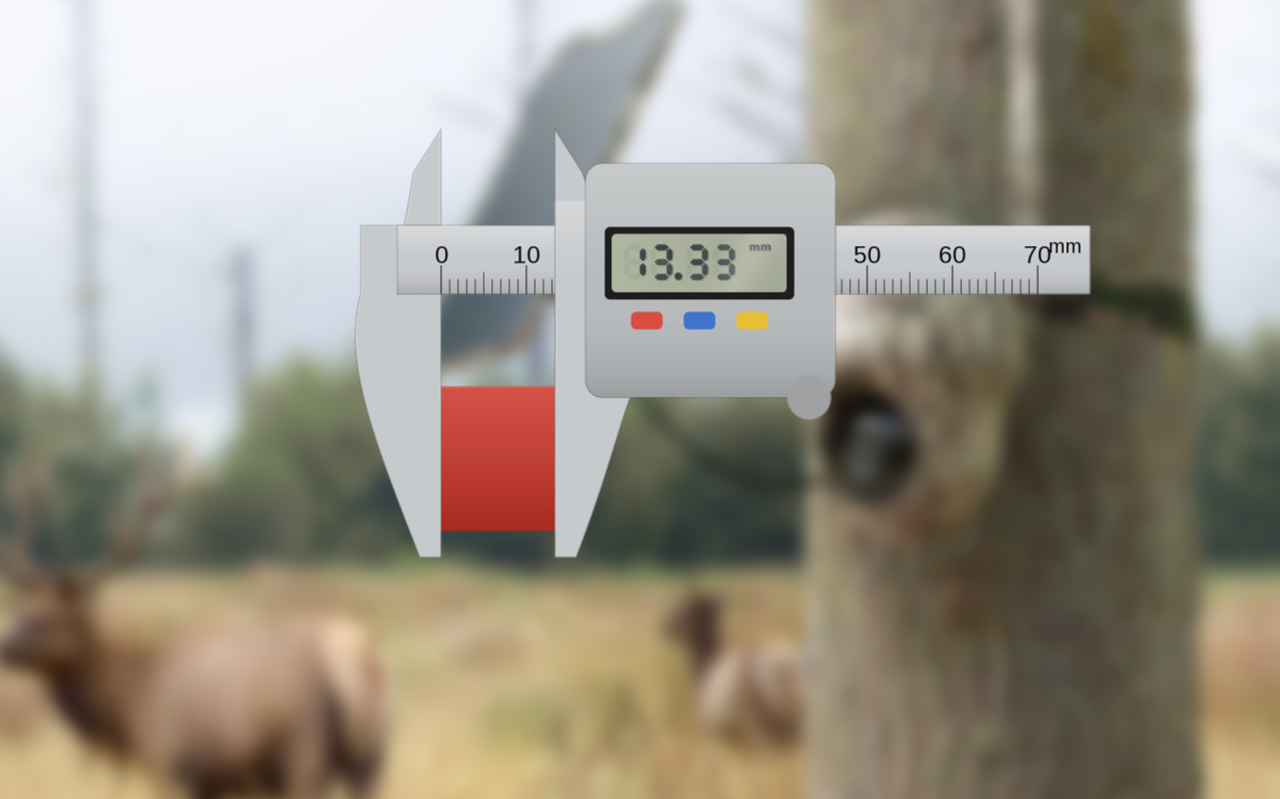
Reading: 13.33 mm
